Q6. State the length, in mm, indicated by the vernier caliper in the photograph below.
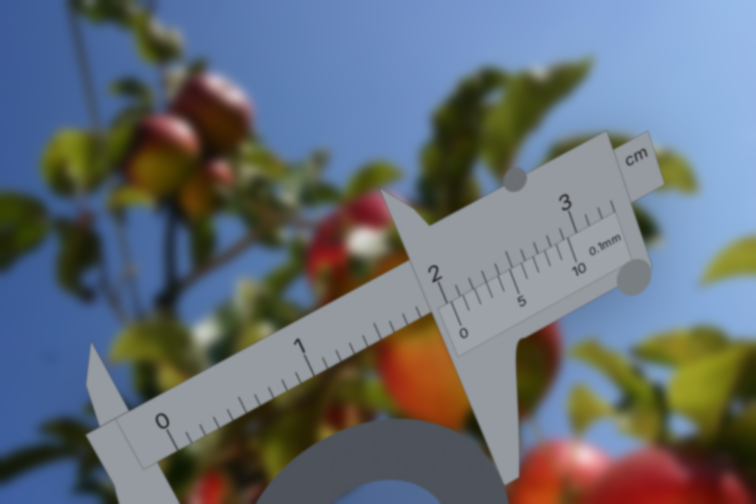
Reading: 20.3 mm
